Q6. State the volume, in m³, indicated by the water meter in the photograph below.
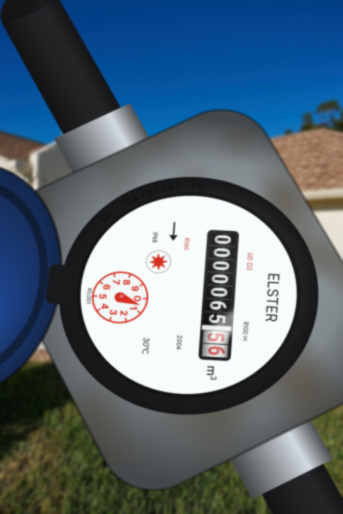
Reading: 65.560 m³
